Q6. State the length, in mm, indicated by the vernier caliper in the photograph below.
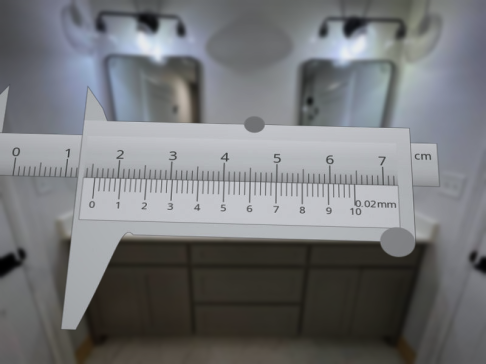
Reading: 15.6 mm
